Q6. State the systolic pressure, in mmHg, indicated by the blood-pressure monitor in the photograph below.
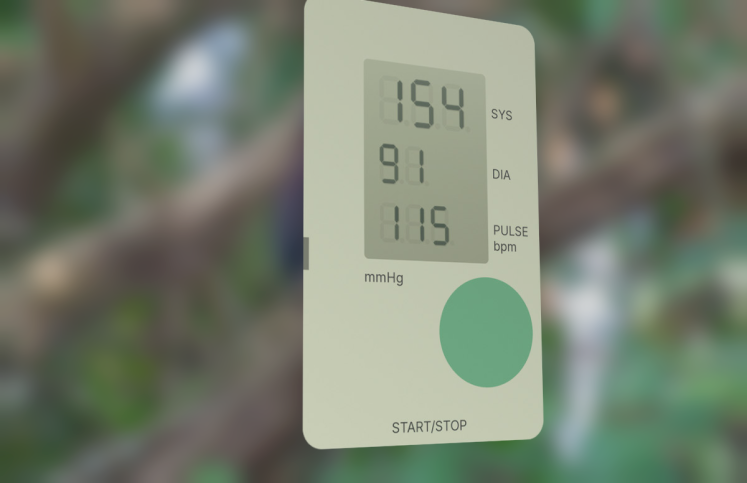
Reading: 154 mmHg
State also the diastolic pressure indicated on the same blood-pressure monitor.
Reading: 91 mmHg
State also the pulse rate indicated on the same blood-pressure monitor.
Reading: 115 bpm
